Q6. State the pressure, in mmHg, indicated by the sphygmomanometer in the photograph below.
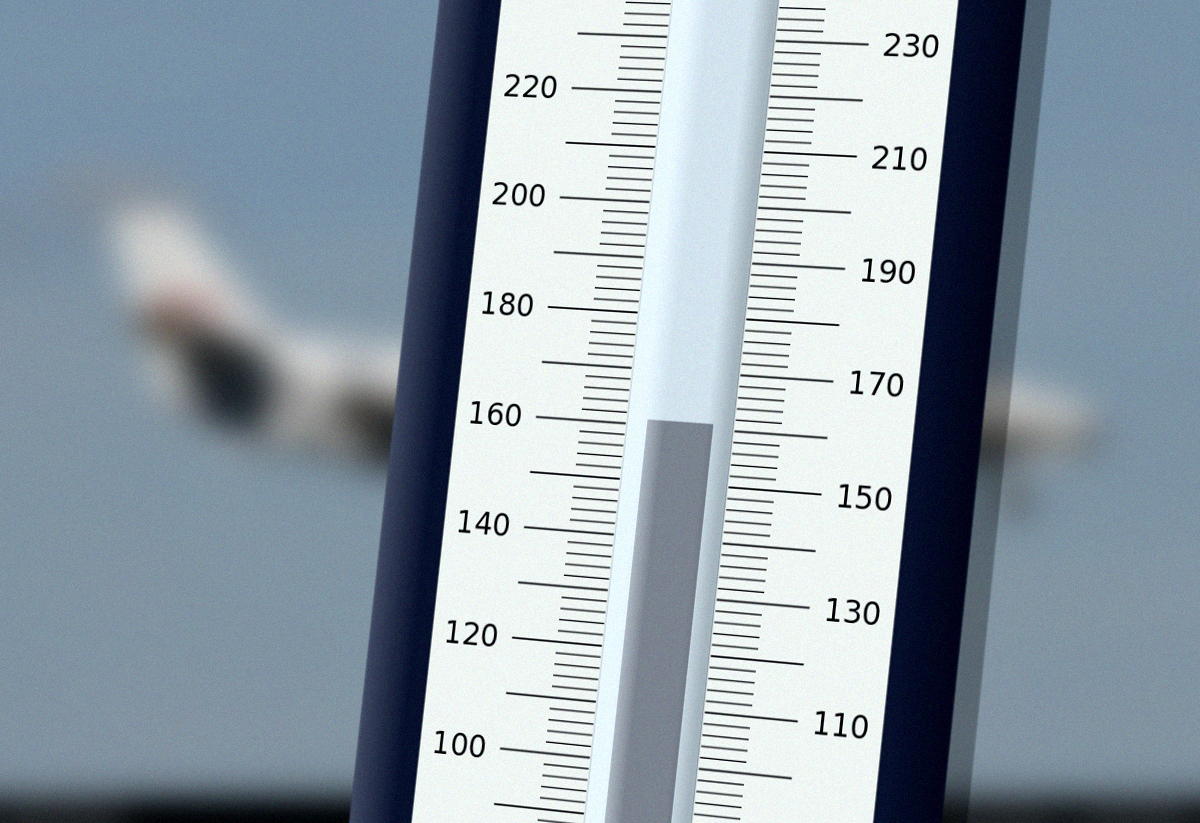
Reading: 161 mmHg
